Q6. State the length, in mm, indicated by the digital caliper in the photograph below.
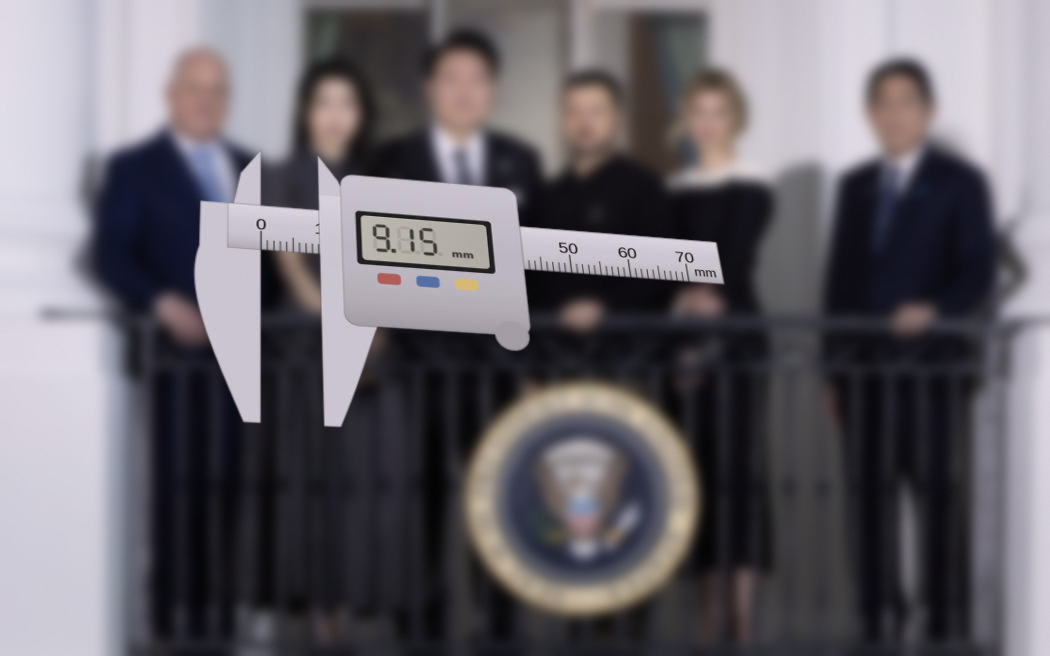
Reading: 9.15 mm
